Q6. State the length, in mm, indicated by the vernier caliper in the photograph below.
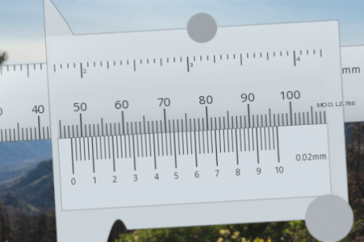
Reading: 47.5 mm
